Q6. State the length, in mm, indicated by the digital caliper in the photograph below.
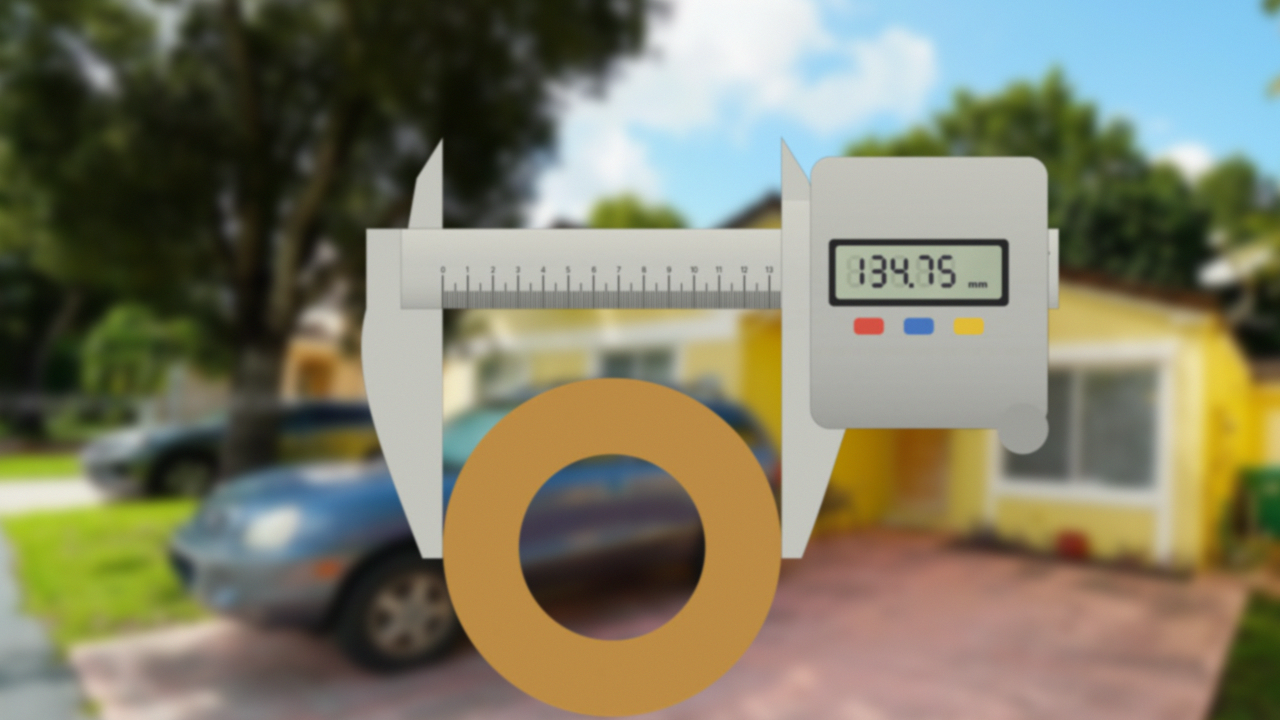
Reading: 134.75 mm
